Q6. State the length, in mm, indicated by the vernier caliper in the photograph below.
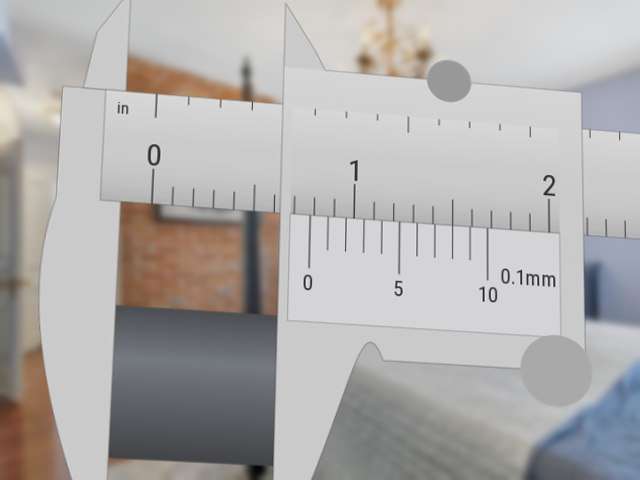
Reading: 7.8 mm
